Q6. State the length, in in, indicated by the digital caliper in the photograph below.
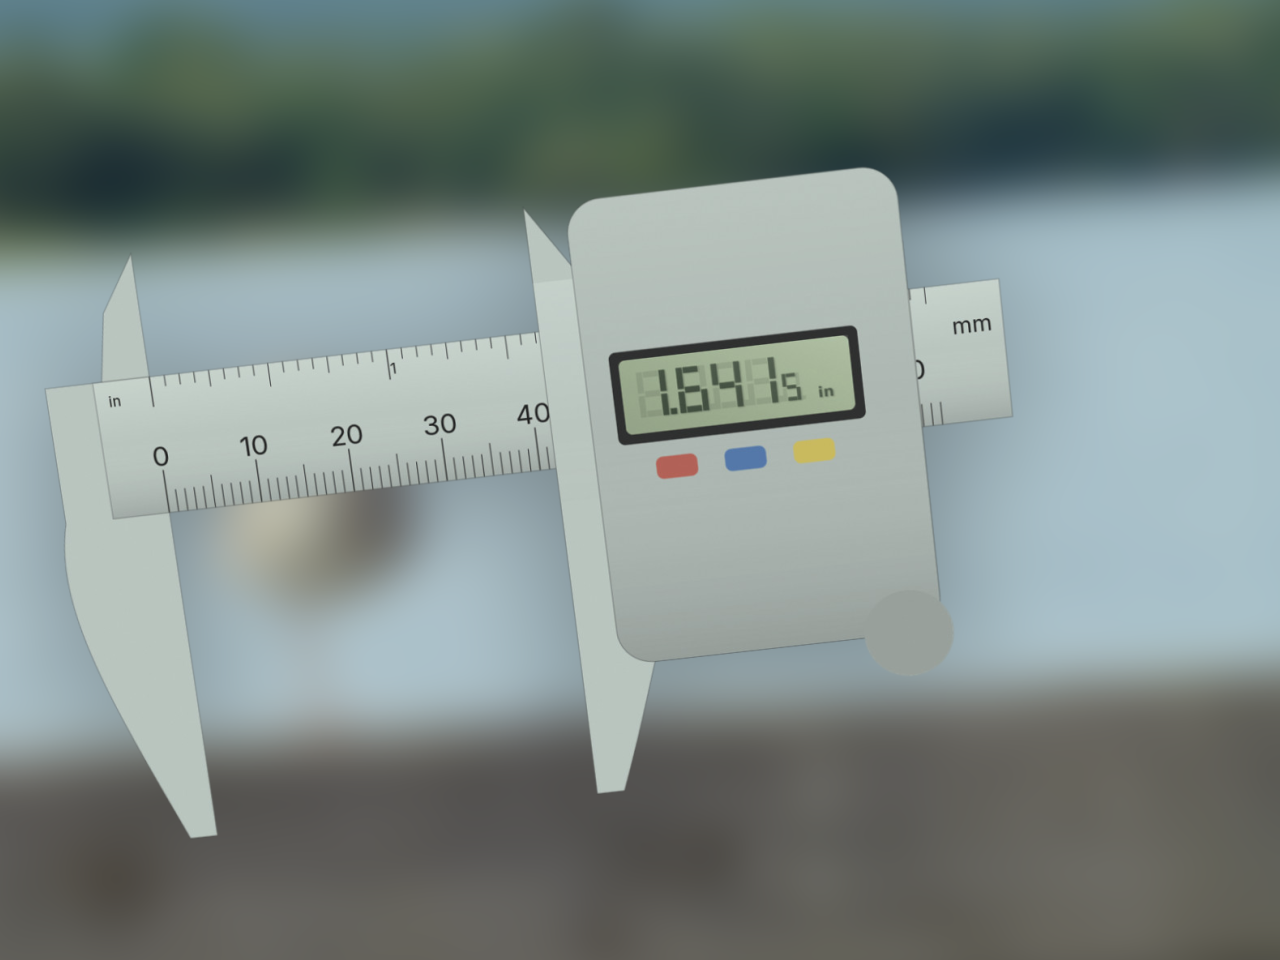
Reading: 1.6415 in
